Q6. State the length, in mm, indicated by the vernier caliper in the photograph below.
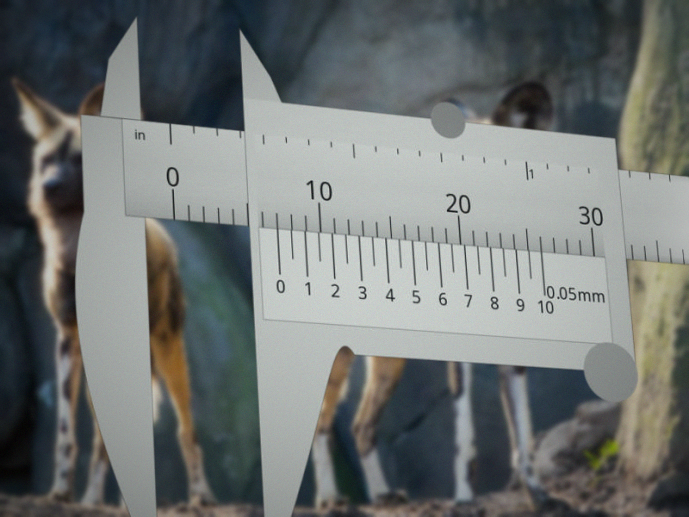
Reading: 7.0 mm
